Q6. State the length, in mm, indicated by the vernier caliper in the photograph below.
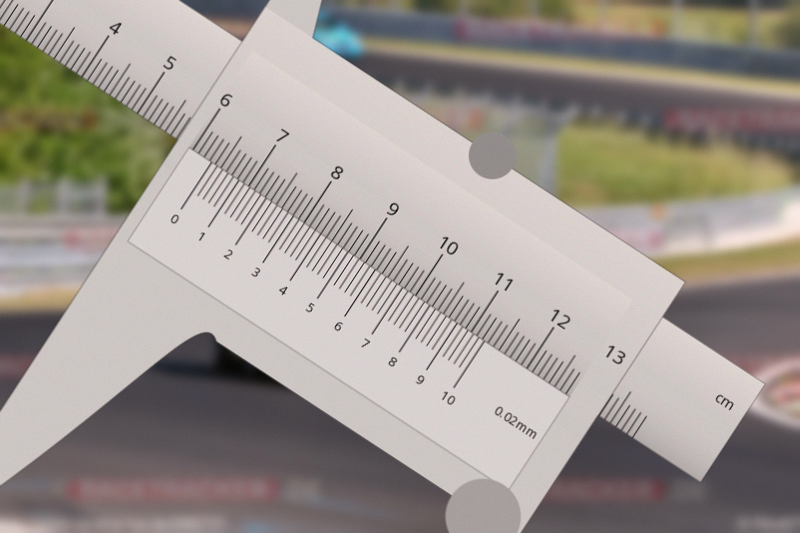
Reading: 63.4 mm
